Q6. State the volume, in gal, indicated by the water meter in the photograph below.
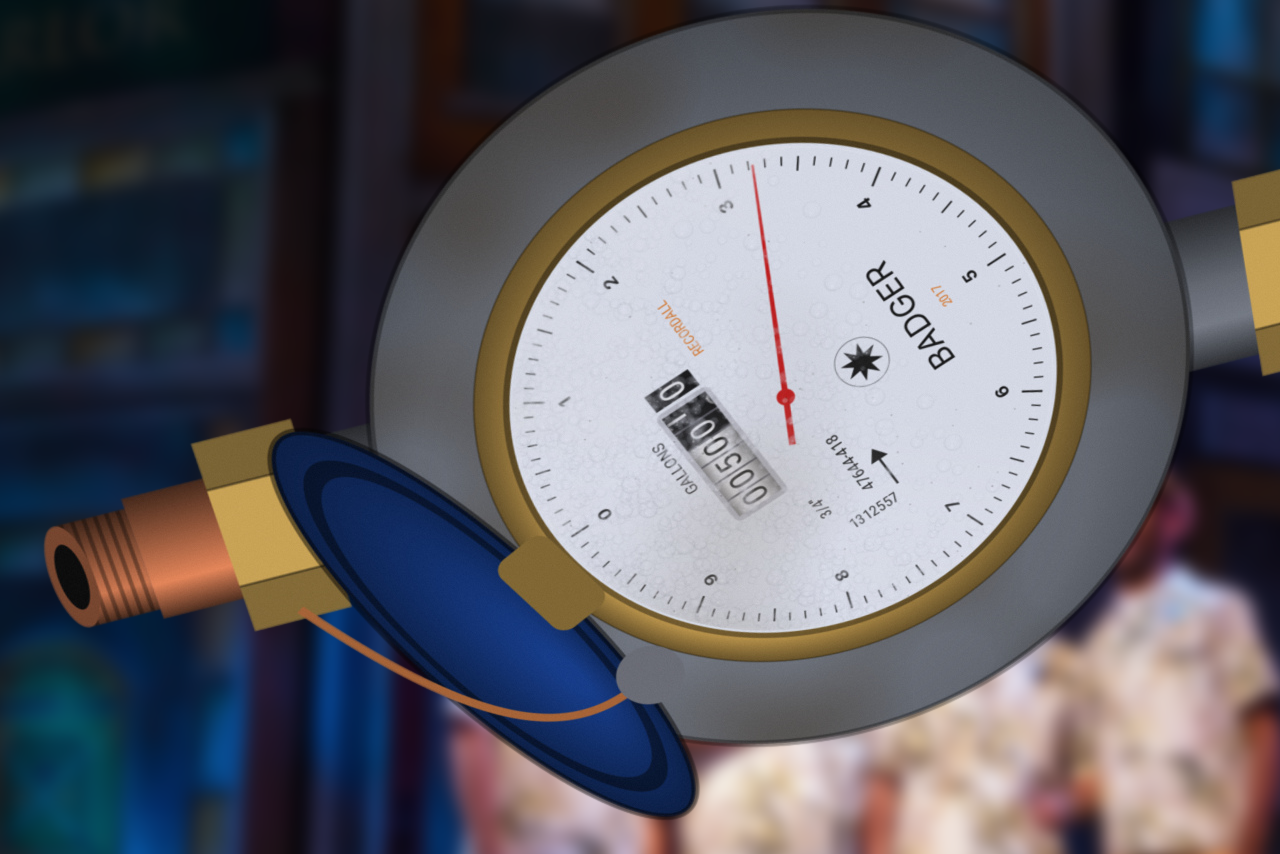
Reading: 50013.2 gal
